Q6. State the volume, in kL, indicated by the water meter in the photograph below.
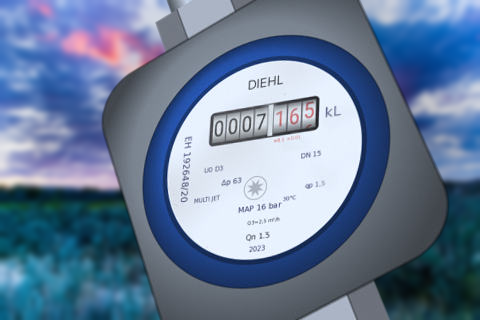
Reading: 7.165 kL
